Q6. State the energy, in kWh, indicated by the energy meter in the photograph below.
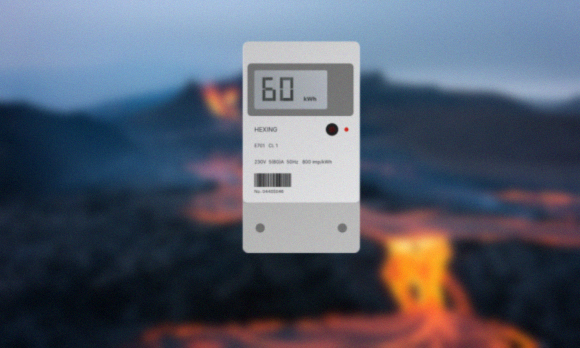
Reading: 60 kWh
